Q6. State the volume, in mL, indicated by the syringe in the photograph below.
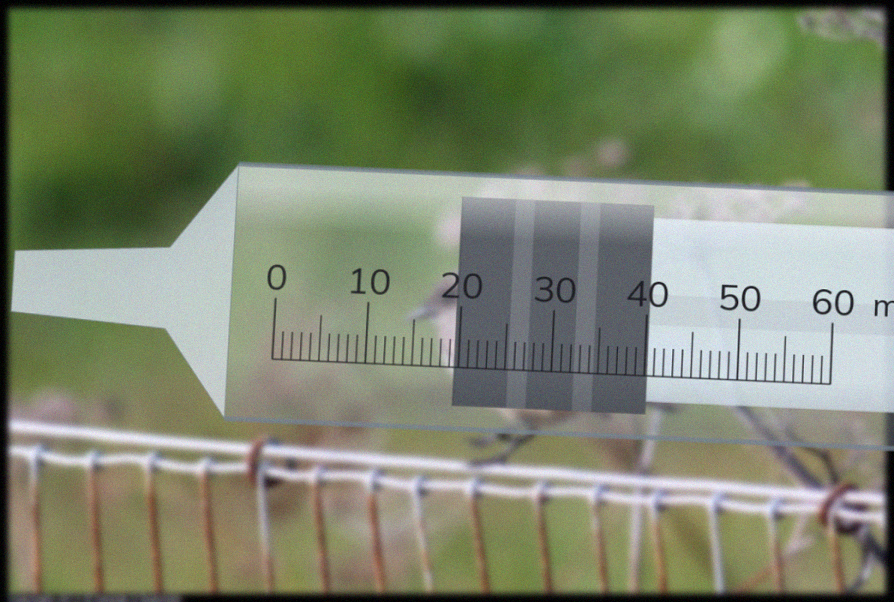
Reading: 19.5 mL
